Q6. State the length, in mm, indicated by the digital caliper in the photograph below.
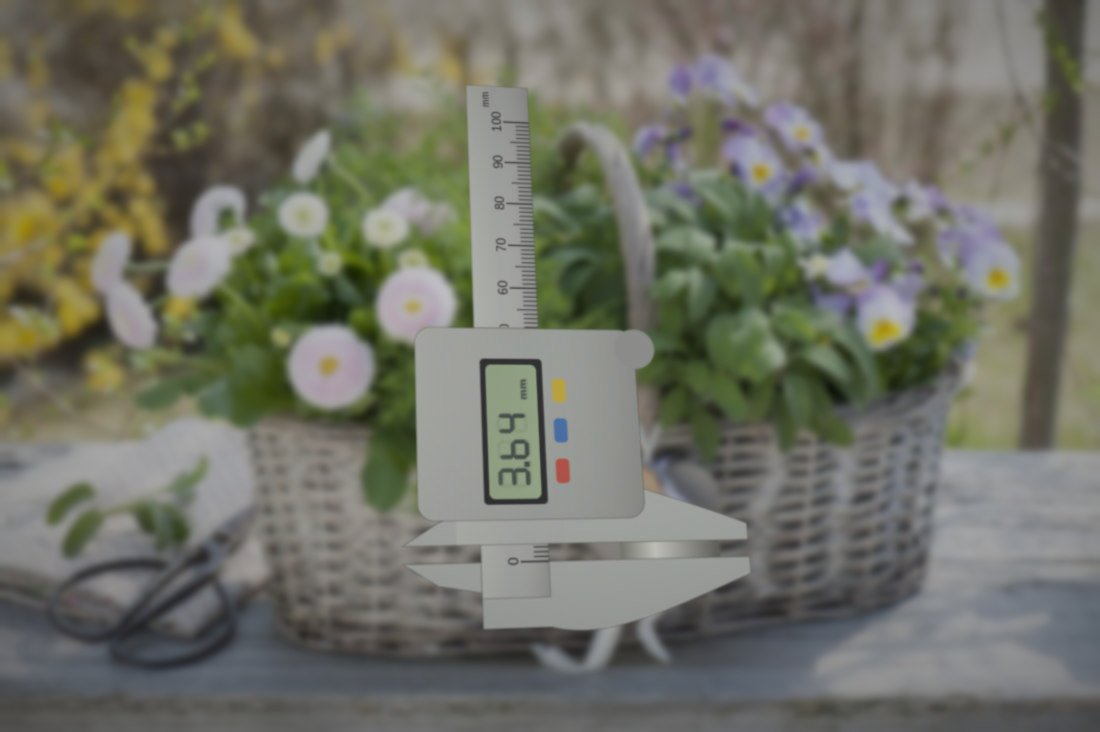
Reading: 3.64 mm
